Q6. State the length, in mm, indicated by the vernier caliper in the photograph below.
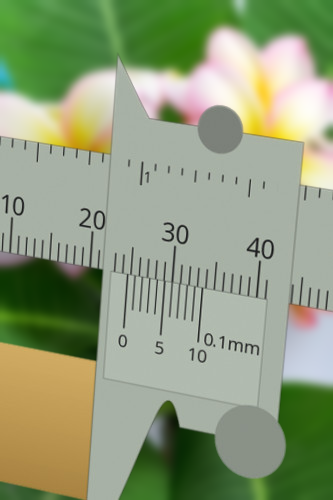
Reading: 24.6 mm
